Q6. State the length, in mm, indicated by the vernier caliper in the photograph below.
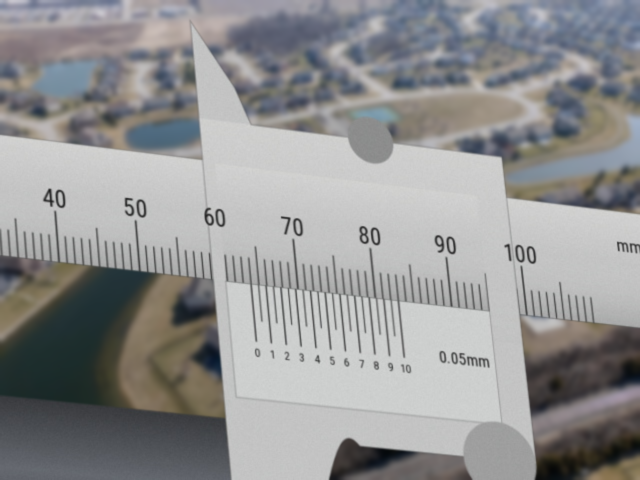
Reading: 64.0 mm
